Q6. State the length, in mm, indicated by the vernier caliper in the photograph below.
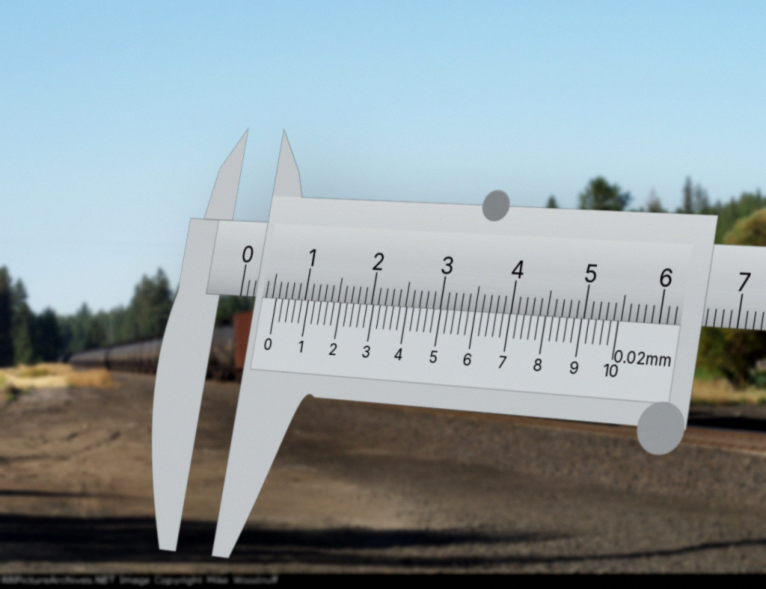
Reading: 5.6 mm
